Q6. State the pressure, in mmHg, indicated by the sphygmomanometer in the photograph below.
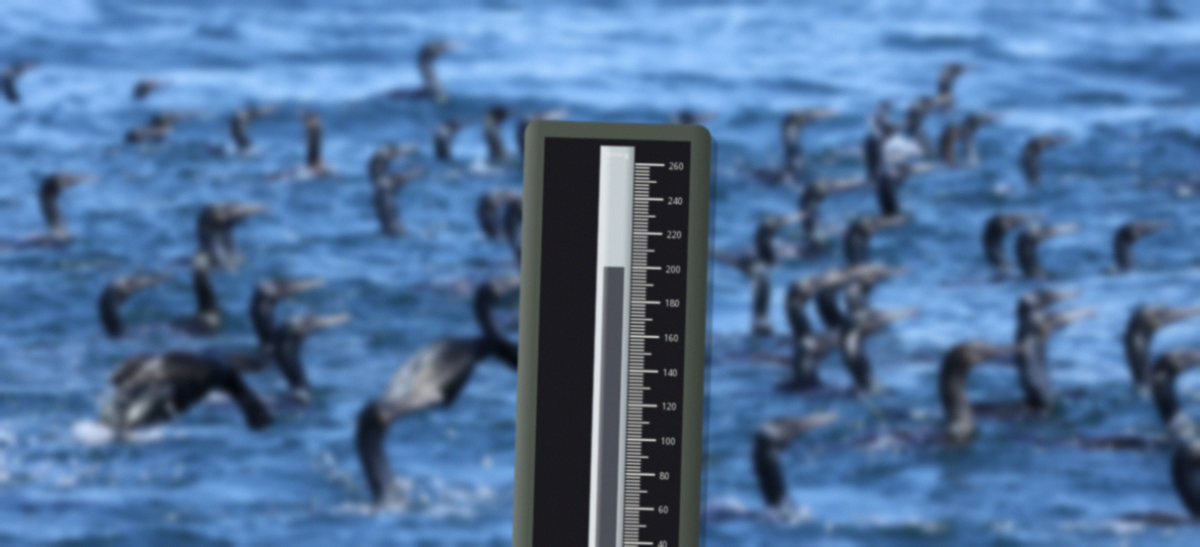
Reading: 200 mmHg
